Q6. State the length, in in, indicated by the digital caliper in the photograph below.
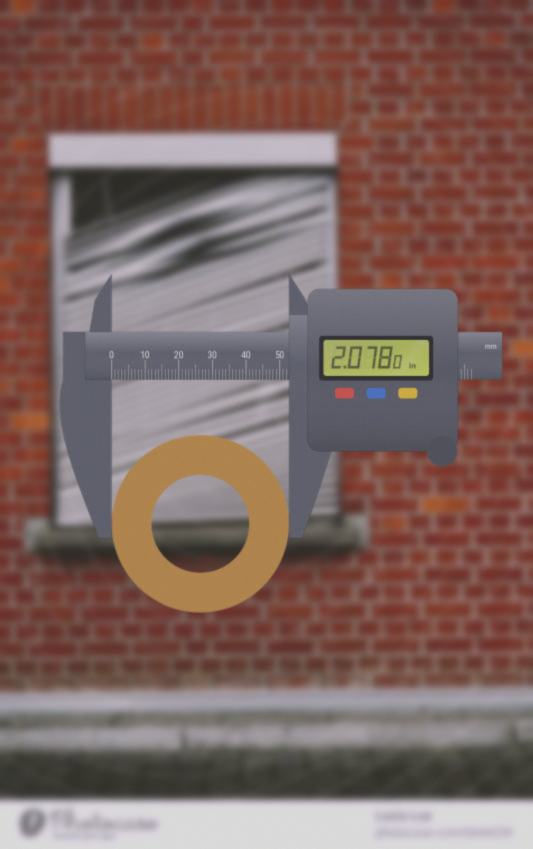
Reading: 2.0780 in
